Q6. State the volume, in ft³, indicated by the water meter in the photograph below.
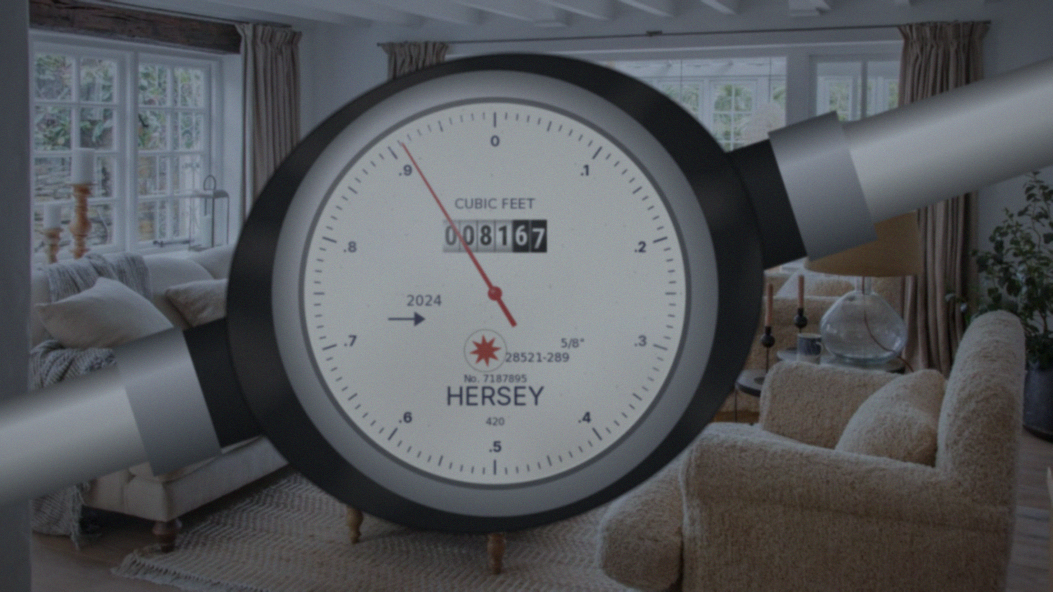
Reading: 8166.91 ft³
